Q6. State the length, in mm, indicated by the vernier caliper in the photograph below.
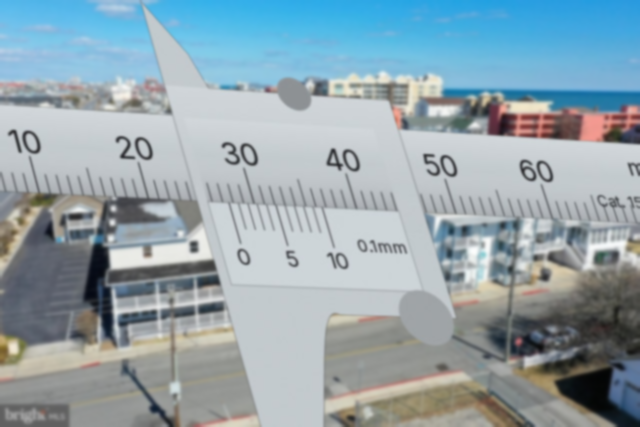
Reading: 27.6 mm
